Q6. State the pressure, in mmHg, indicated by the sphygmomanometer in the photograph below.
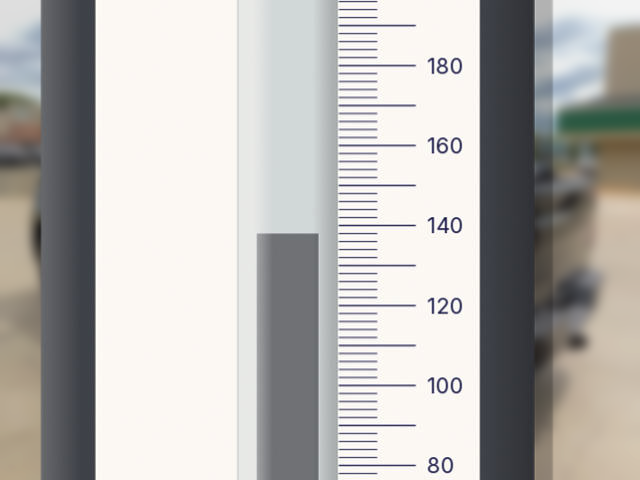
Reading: 138 mmHg
